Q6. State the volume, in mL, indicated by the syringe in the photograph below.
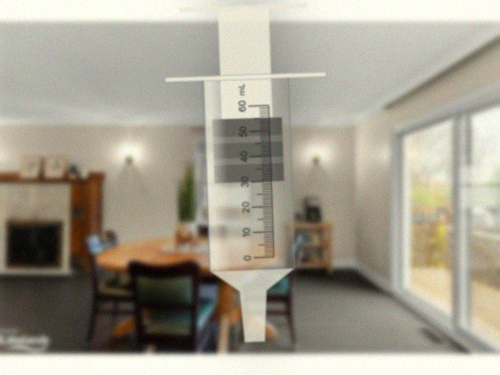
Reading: 30 mL
